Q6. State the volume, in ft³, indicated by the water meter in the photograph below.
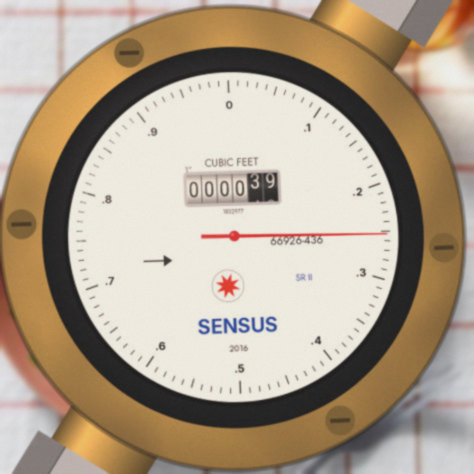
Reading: 39.25 ft³
